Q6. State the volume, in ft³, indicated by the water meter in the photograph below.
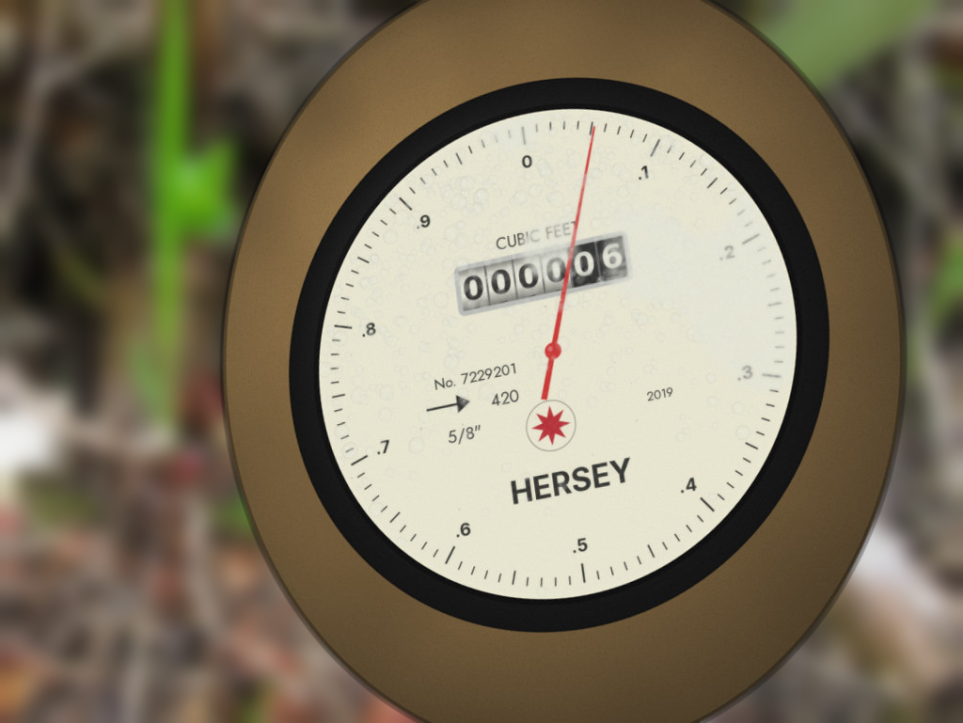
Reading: 6.05 ft³
